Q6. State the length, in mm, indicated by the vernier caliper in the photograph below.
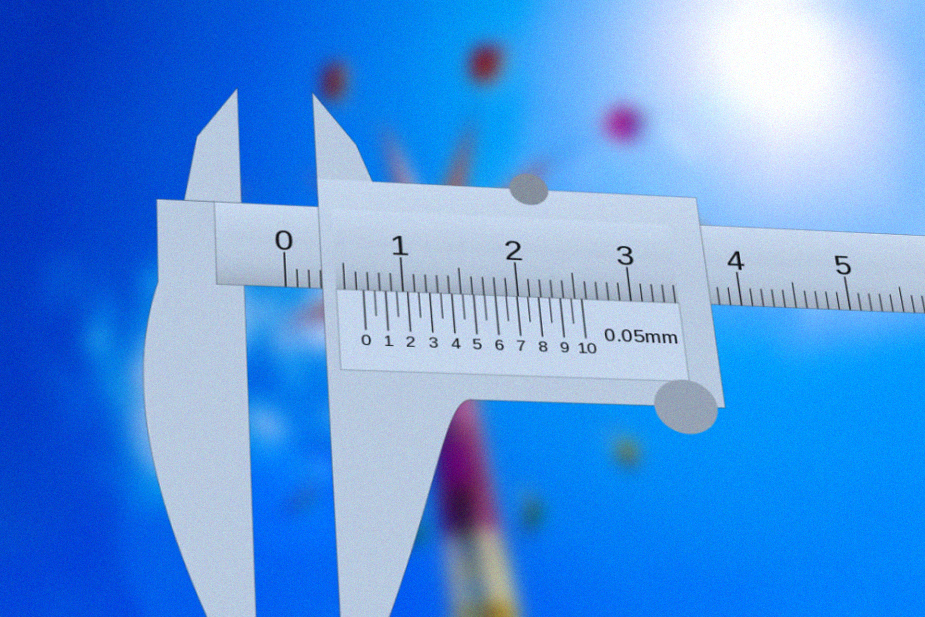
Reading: 6.6 mm
